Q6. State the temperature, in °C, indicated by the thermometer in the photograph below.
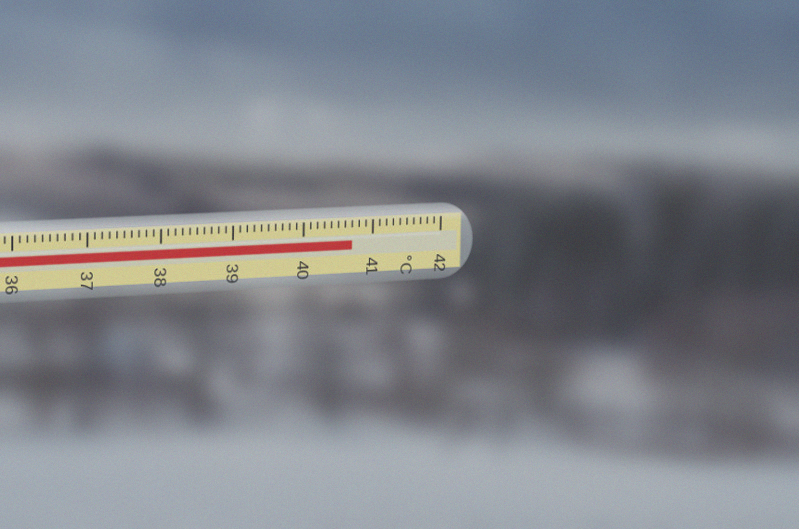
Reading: 40.7 °C
